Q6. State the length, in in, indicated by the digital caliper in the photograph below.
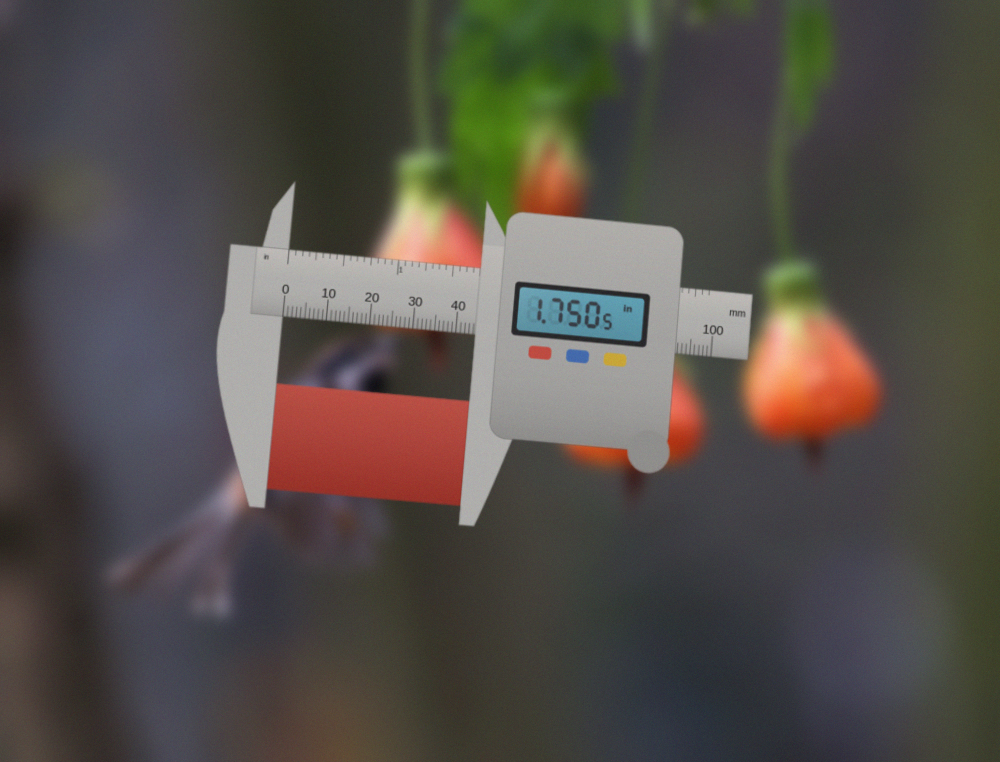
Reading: 1.7505 in
